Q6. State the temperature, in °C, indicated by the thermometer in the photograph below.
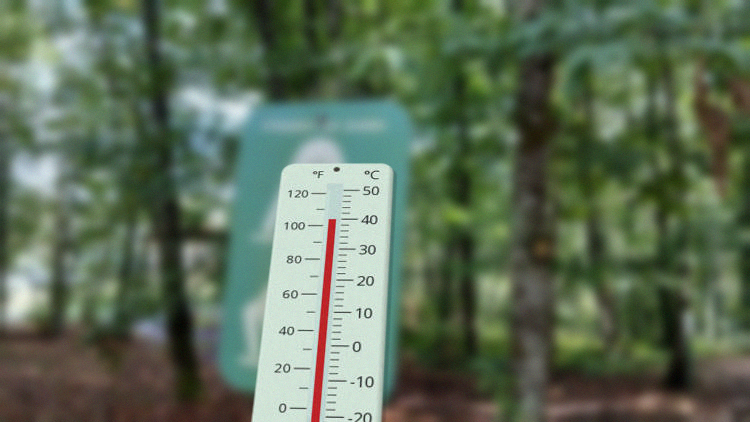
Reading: 40 °C
